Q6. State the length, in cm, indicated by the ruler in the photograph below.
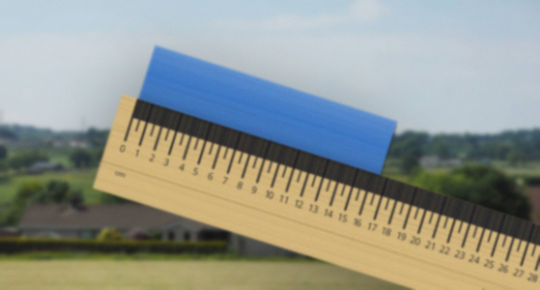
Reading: 16.5 cm
